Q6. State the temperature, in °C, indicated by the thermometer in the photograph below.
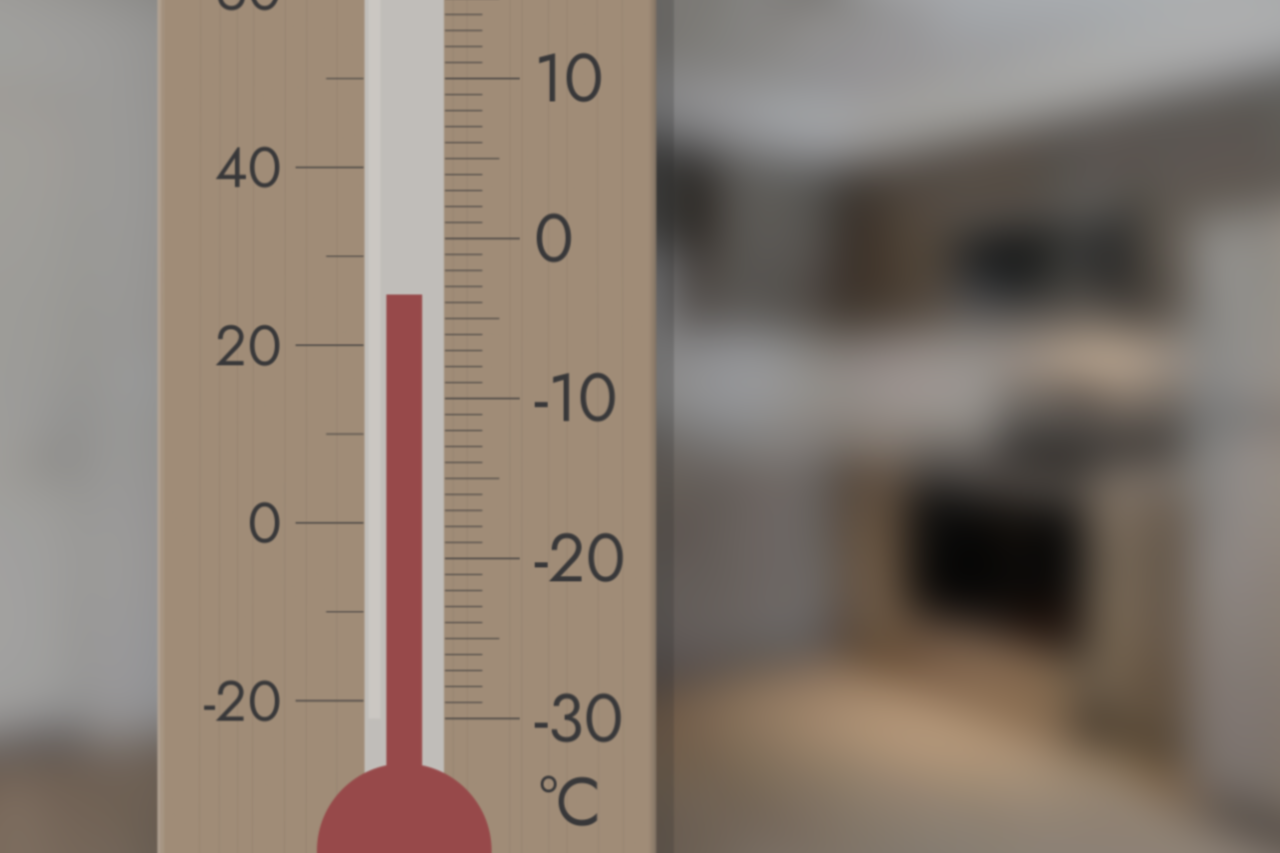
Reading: -3.5 °C
